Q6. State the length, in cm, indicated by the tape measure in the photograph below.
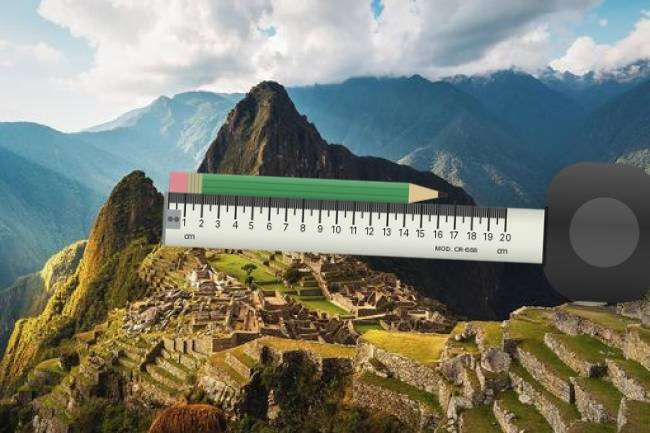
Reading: 16.5 cm
